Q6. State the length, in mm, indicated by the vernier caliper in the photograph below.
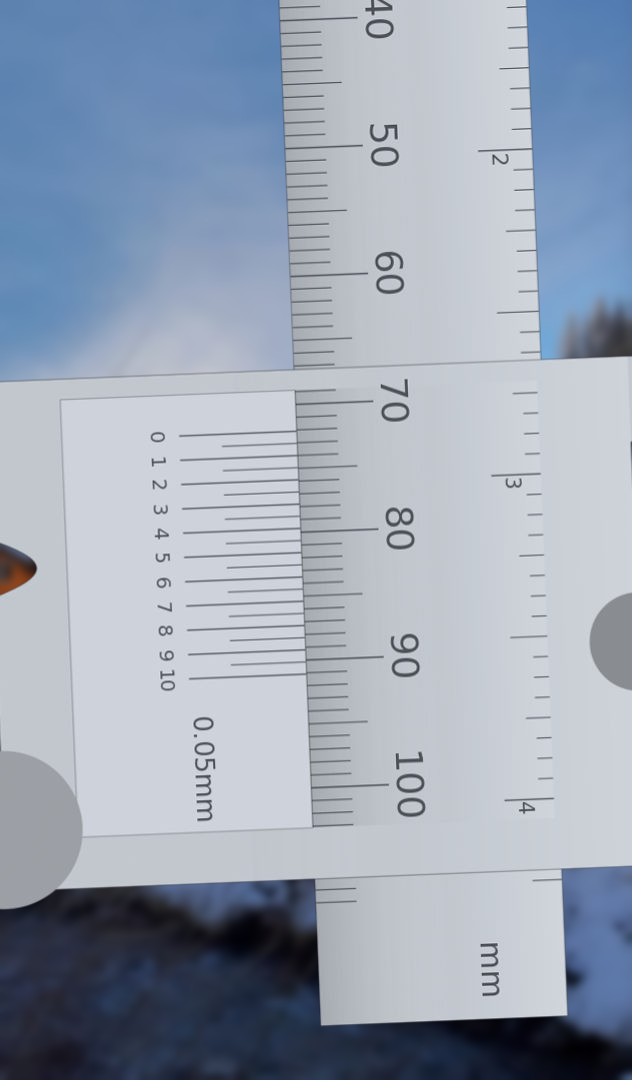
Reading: 72.1 mm
